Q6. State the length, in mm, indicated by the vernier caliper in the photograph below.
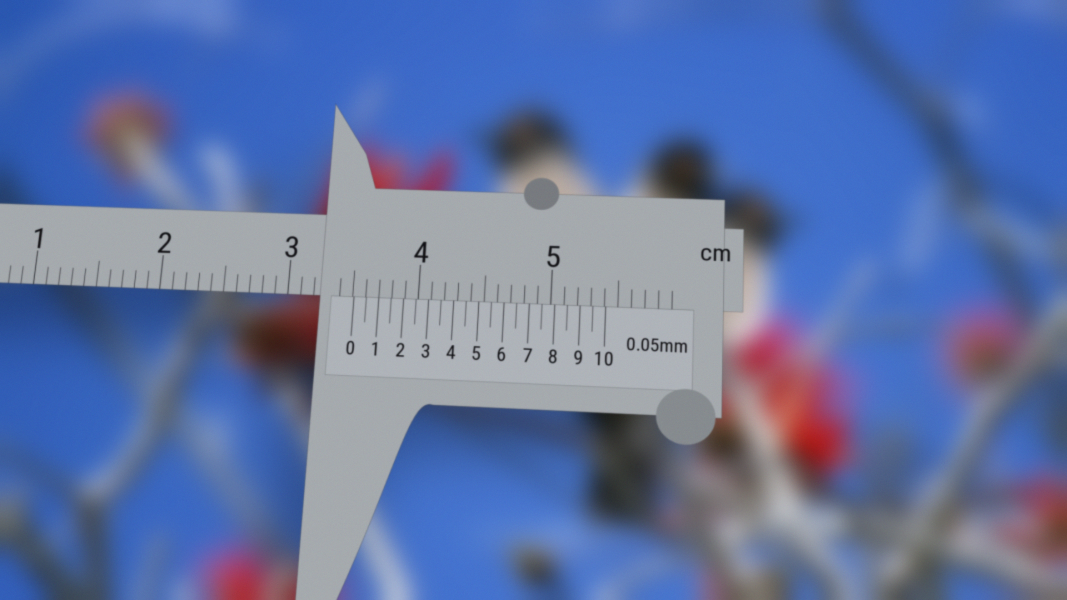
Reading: 35.1 mm
